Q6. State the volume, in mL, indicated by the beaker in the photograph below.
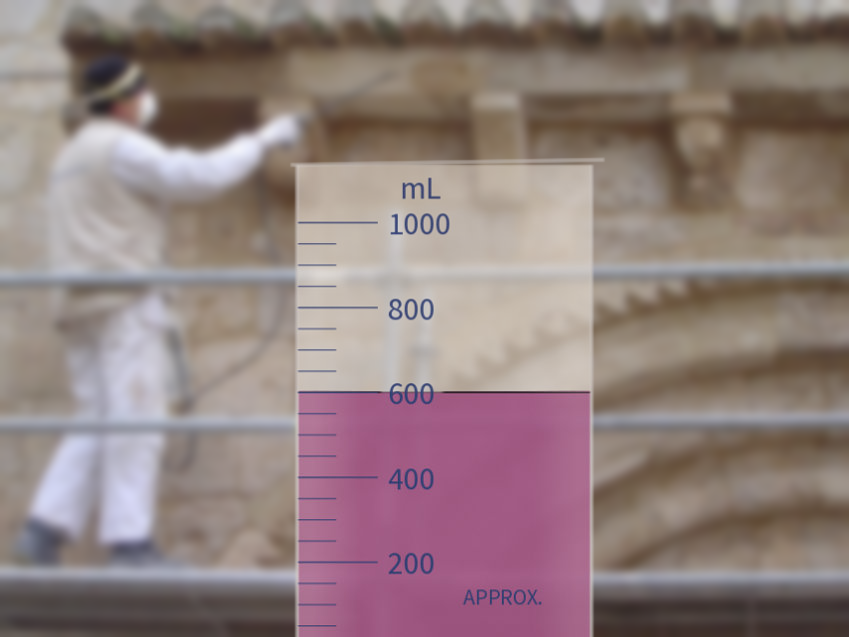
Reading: 600 mL
